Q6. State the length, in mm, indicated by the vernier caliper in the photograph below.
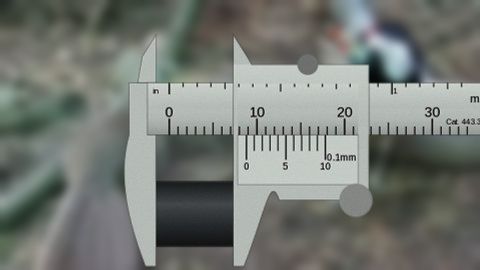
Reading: 8.8 mm
